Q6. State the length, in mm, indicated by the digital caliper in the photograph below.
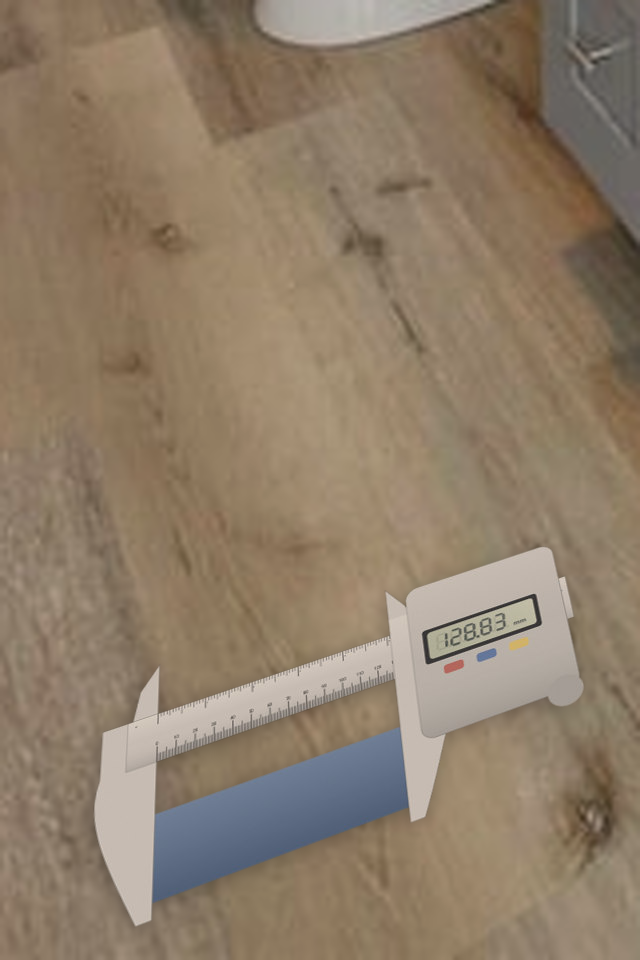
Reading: 128.83 mm
